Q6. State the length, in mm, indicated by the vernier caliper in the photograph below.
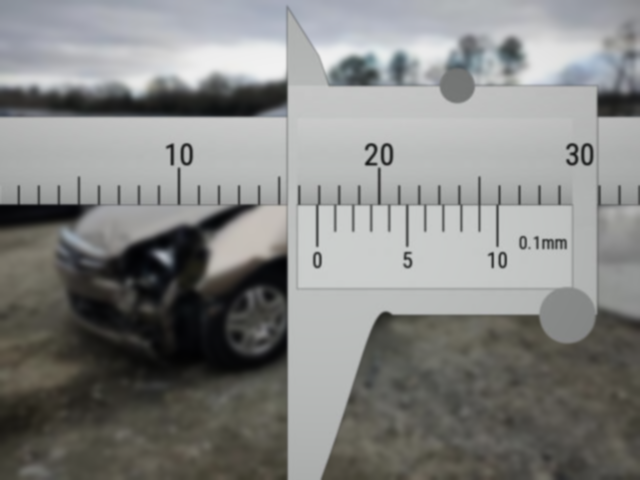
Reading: 16.9 mm
